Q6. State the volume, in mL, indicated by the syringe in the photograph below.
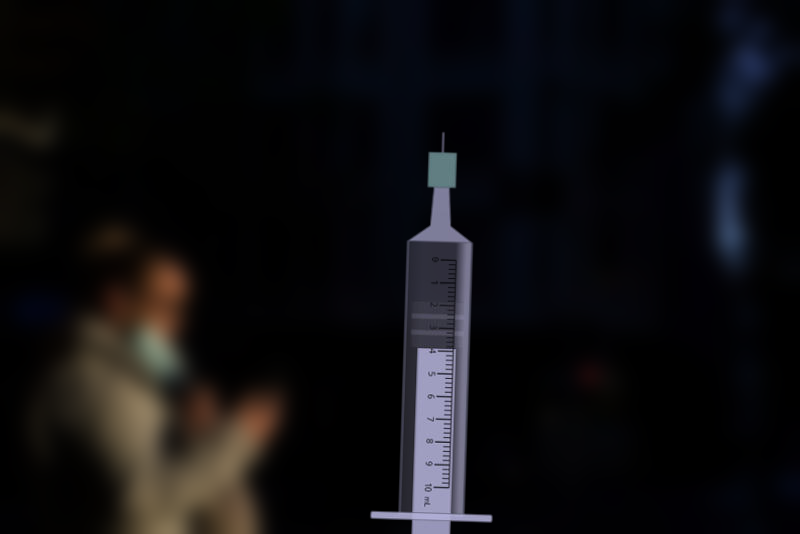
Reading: 1.8 mL
